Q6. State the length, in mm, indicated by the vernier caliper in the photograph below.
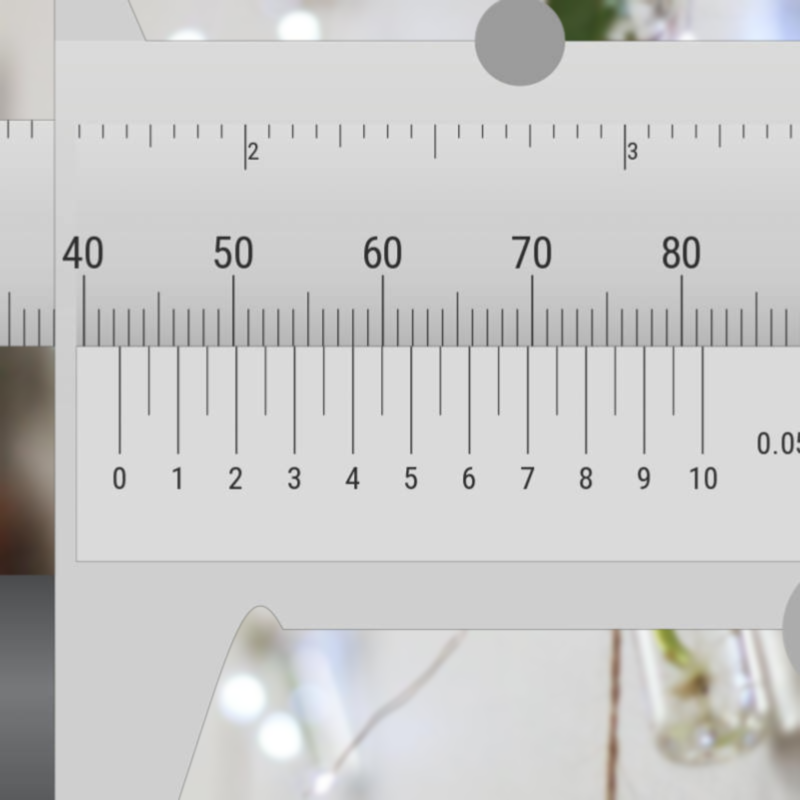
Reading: 42.4 mm
